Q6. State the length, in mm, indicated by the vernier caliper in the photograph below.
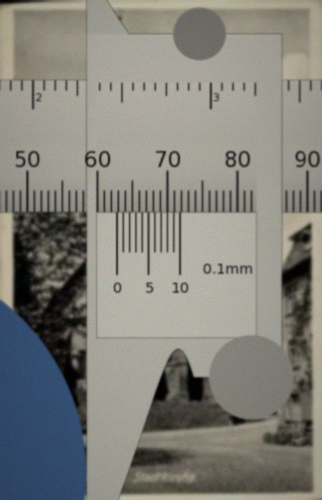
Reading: 62.8 mm
